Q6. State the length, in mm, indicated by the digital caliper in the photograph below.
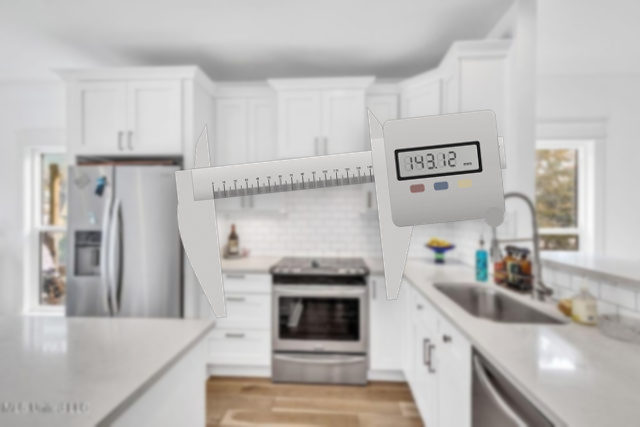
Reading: 143.12 mm
